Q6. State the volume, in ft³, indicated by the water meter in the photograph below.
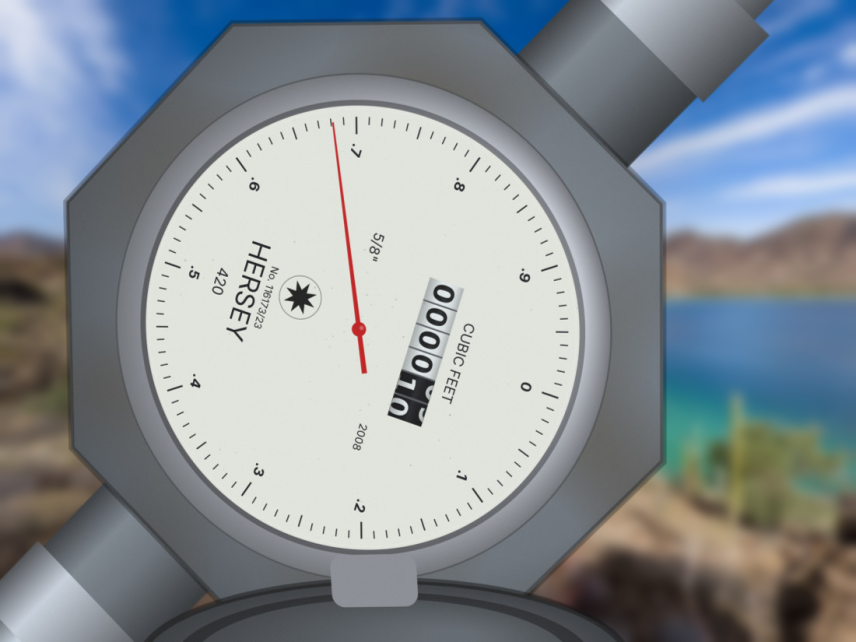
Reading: 9.68 ft³
